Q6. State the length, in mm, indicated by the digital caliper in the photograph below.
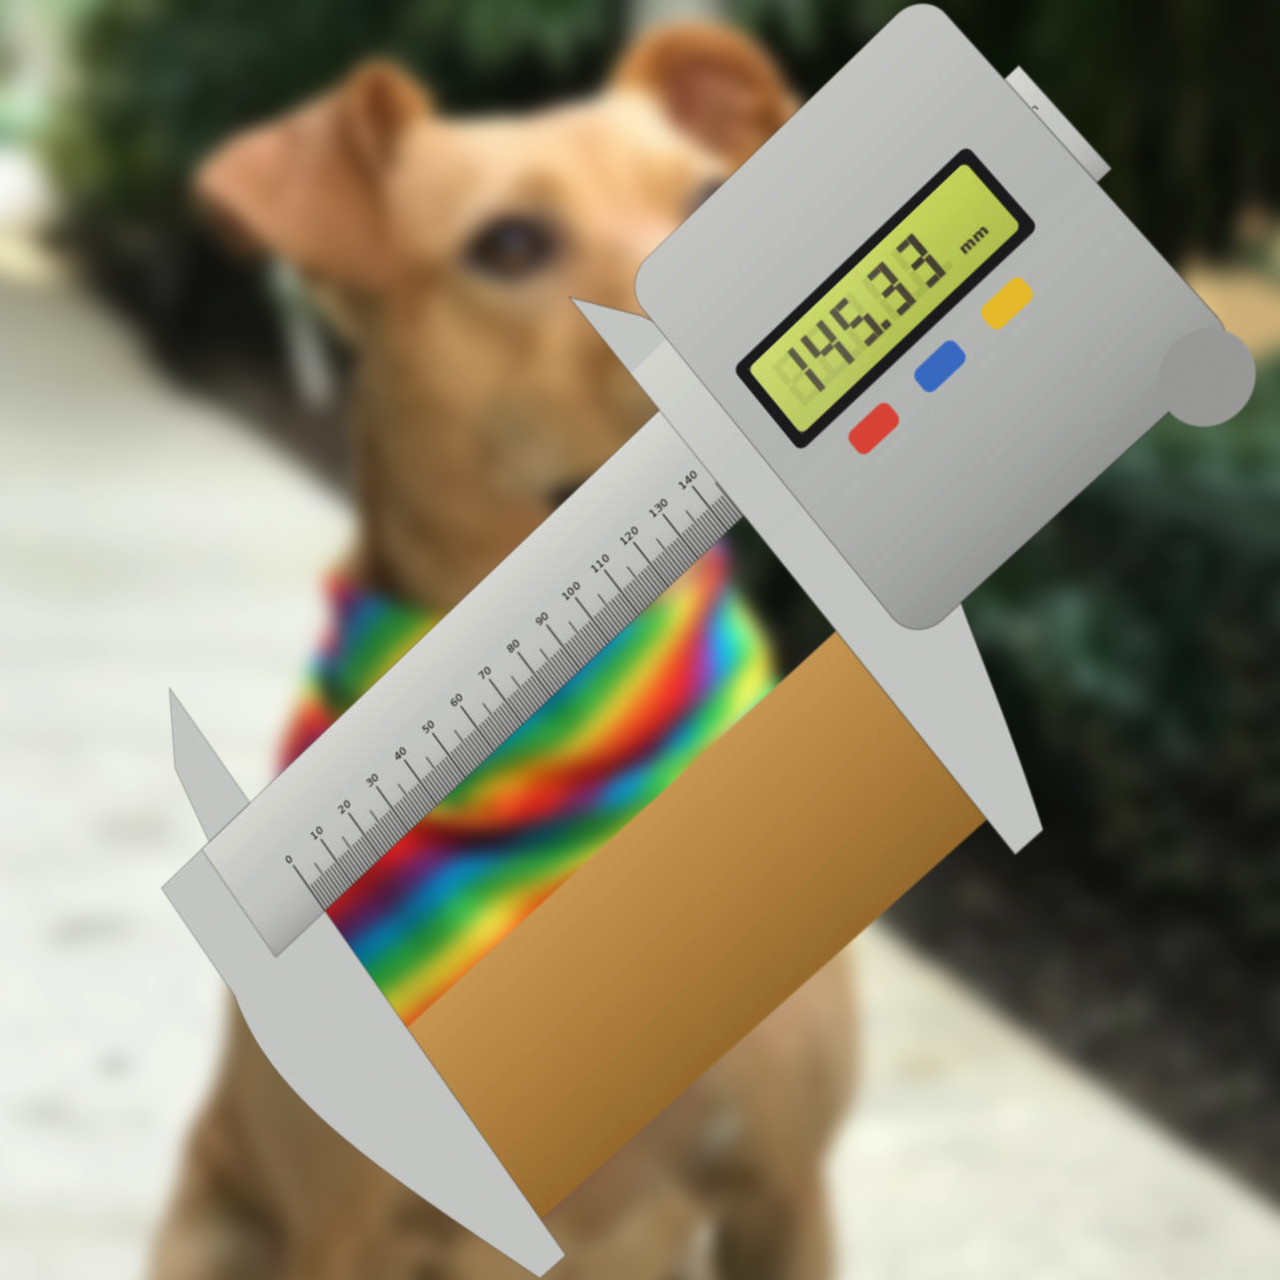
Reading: 145.33 mm
